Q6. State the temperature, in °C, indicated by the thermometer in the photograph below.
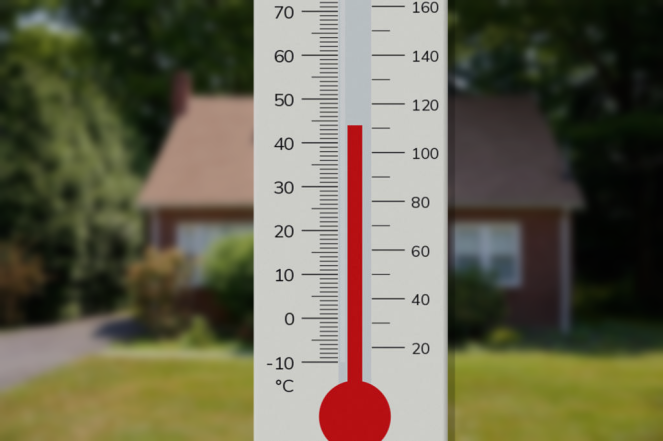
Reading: 44 °C
